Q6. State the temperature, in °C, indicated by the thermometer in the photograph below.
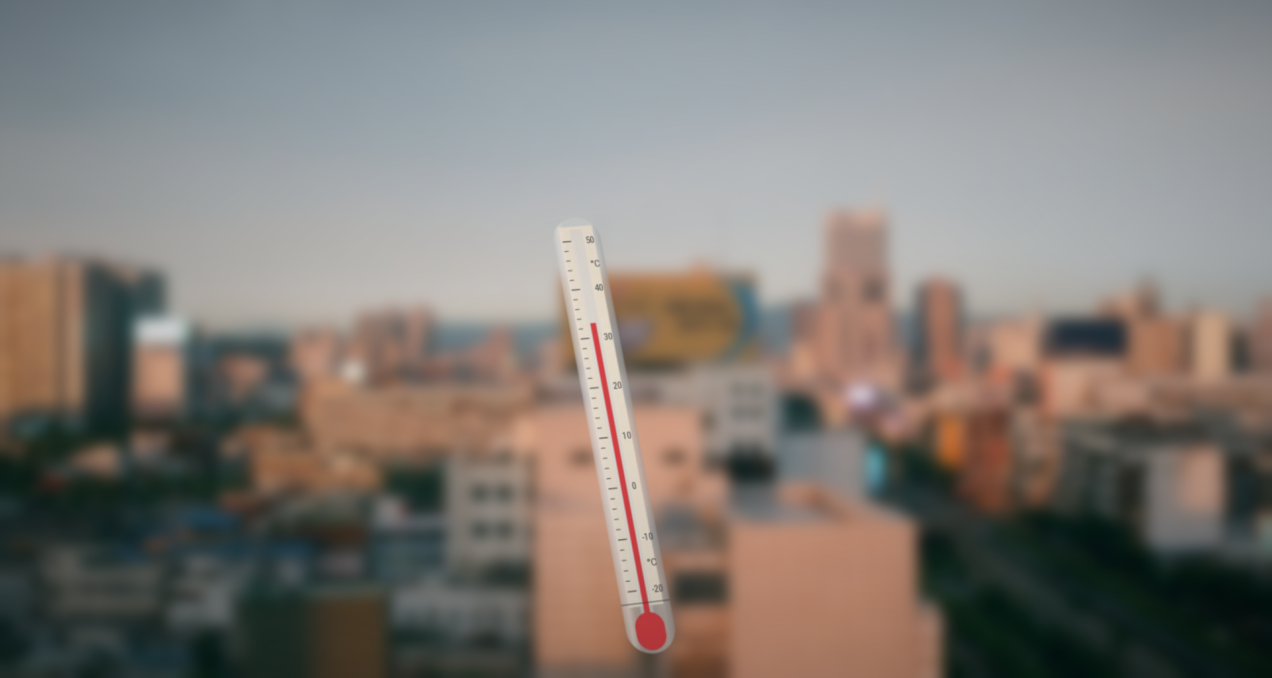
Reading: 33 °C
